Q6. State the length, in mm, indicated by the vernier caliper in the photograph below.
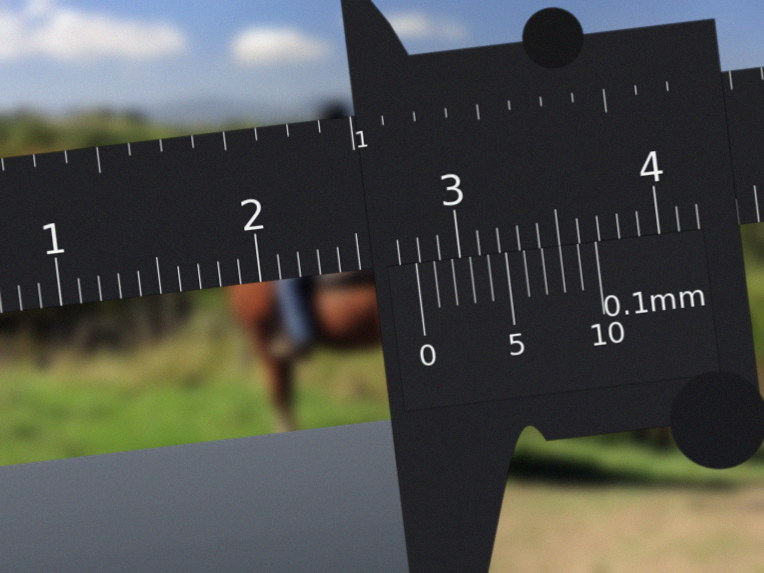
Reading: 27.8 mm
